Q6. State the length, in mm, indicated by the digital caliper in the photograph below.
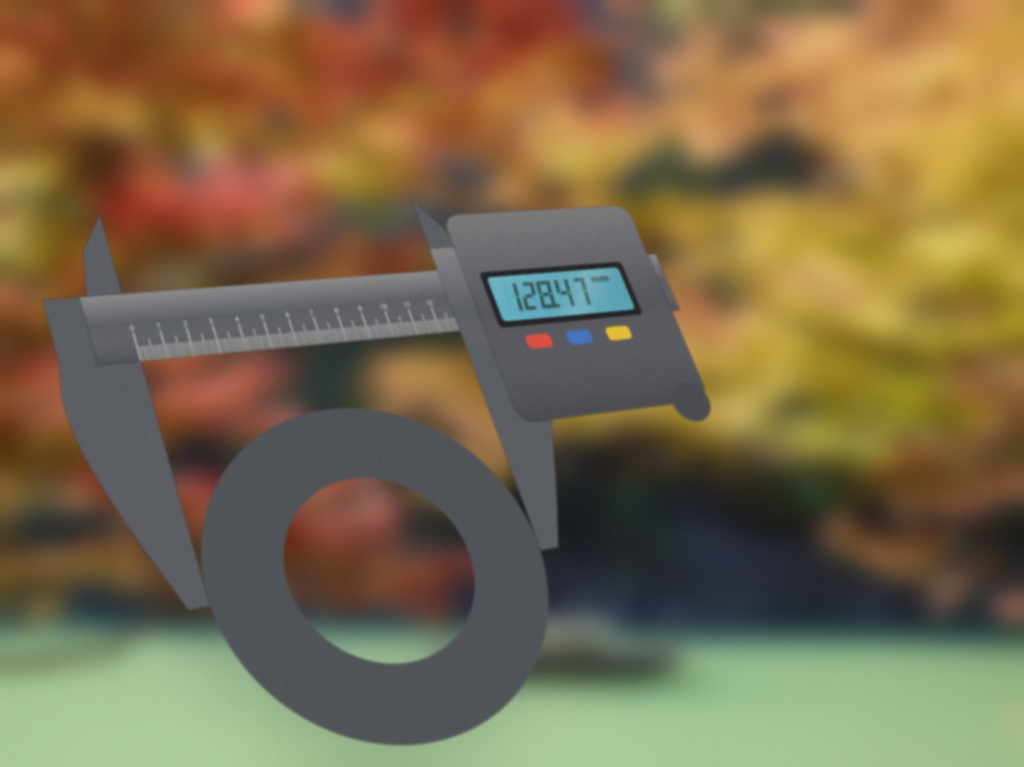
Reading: 128.47 mm
